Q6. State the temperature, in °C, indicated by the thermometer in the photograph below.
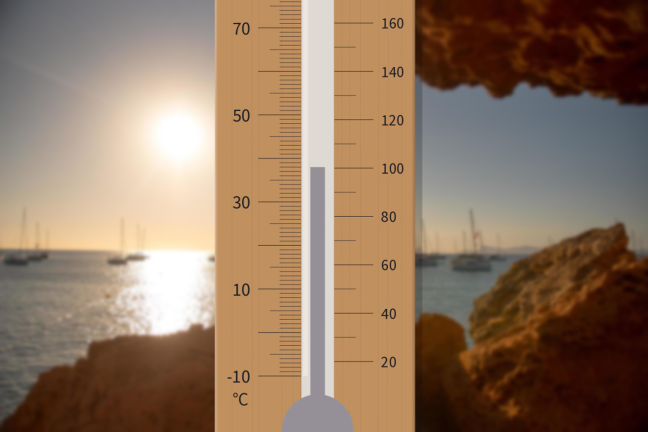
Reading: 38 °C
